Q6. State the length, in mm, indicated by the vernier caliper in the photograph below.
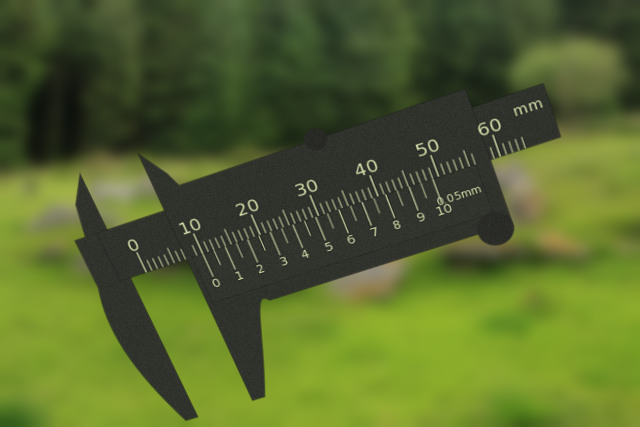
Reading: 10.0 mm
